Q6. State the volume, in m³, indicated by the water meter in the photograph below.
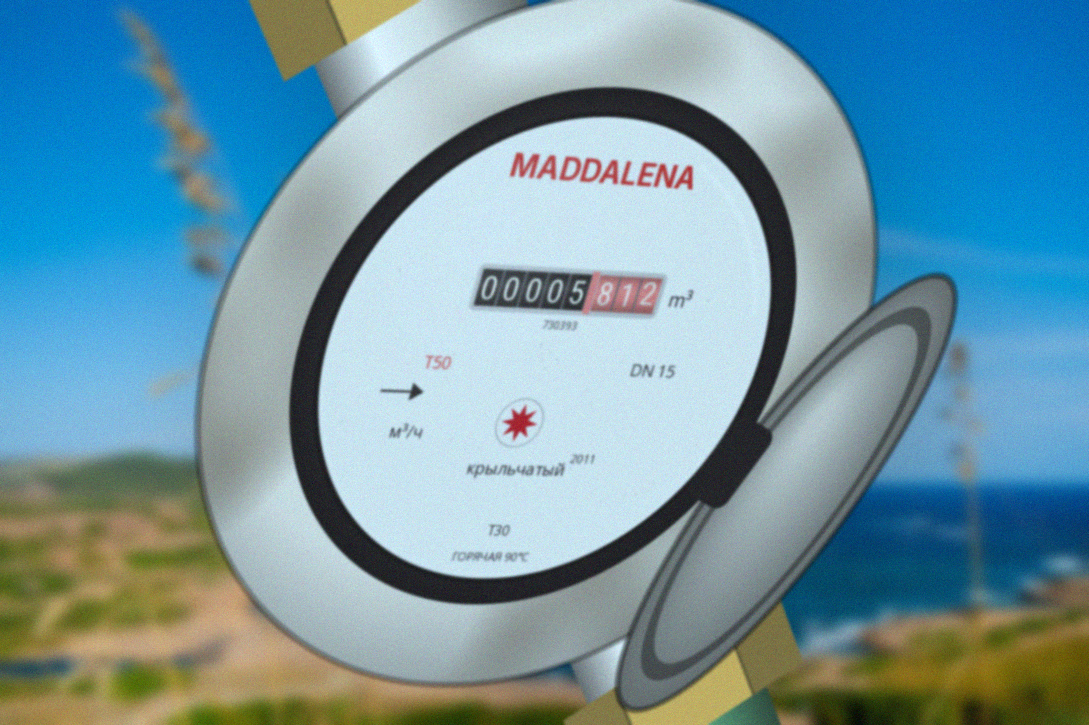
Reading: 5.812 m³
